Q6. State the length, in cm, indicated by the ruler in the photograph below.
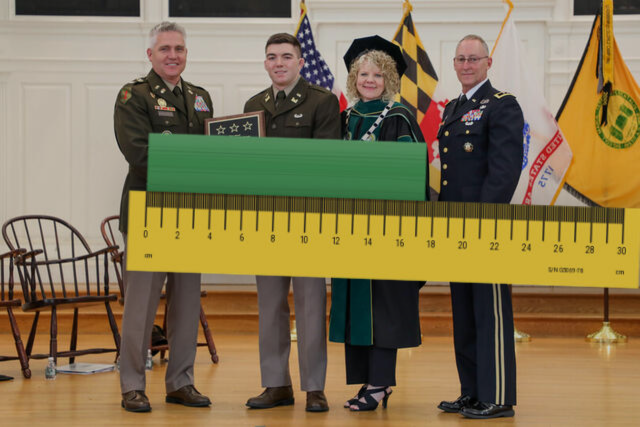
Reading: 17.5 cm
